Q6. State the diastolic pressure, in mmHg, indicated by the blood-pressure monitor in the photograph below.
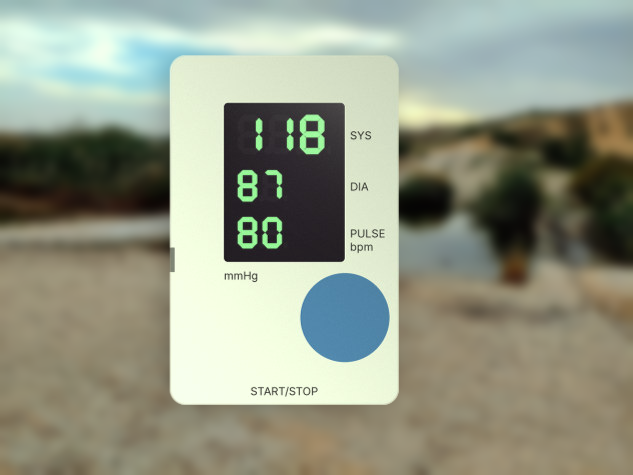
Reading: 87 mmHg
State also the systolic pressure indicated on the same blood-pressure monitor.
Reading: 118 mmHg
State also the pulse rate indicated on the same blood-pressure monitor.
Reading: 80 bpm
